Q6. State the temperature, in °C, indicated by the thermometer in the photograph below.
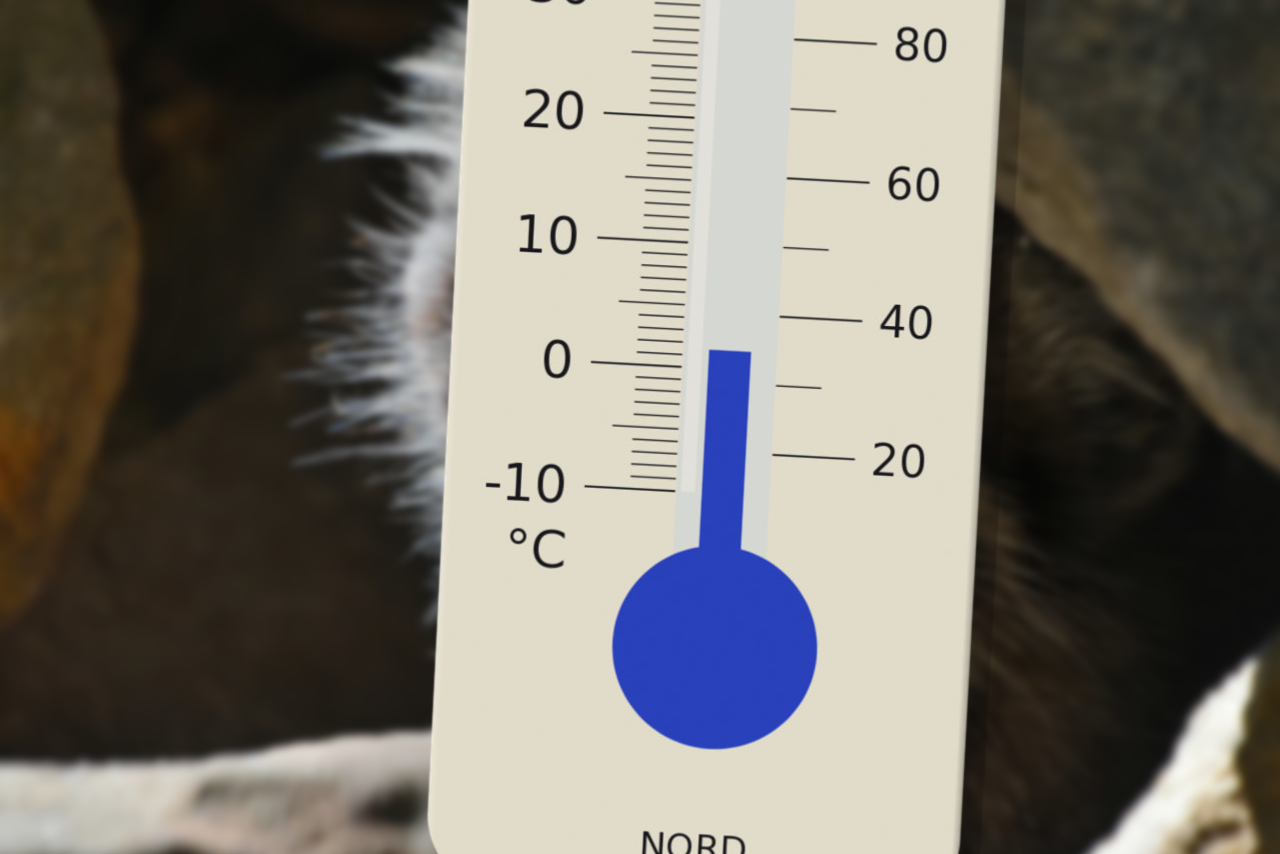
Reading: 1.5 °C
